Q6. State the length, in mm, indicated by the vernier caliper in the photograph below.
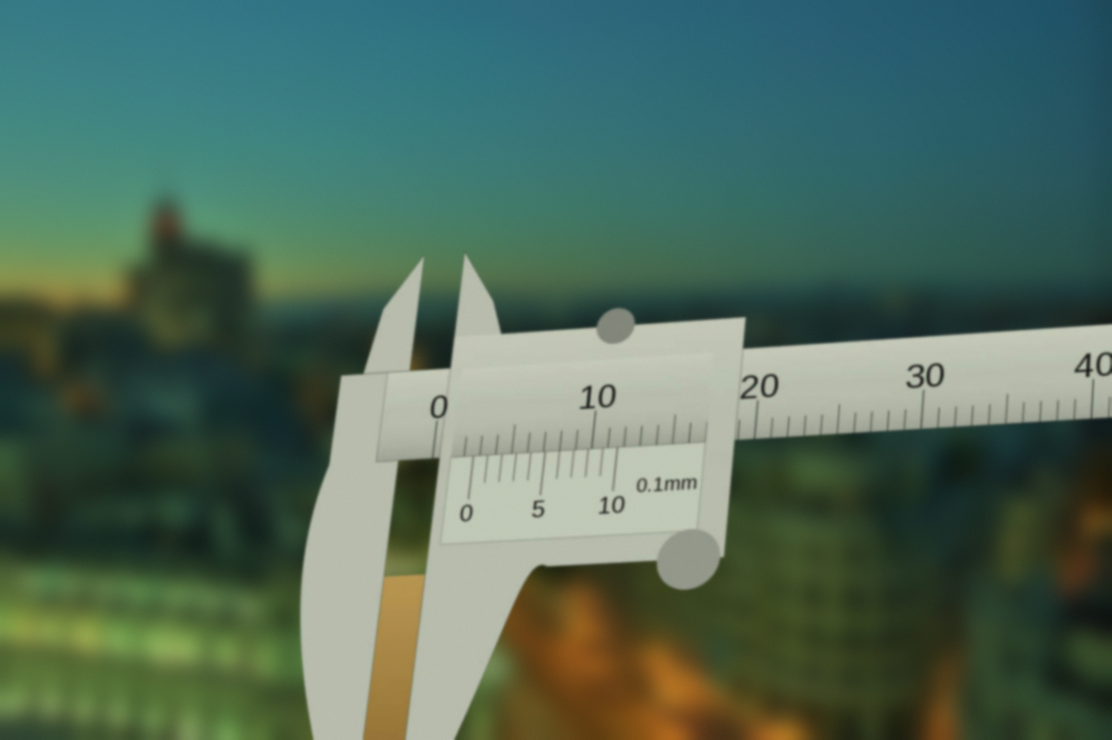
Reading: 2.6 mm
